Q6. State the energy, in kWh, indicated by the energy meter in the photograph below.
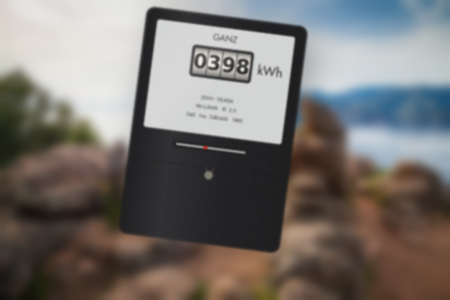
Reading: 398 kWh
